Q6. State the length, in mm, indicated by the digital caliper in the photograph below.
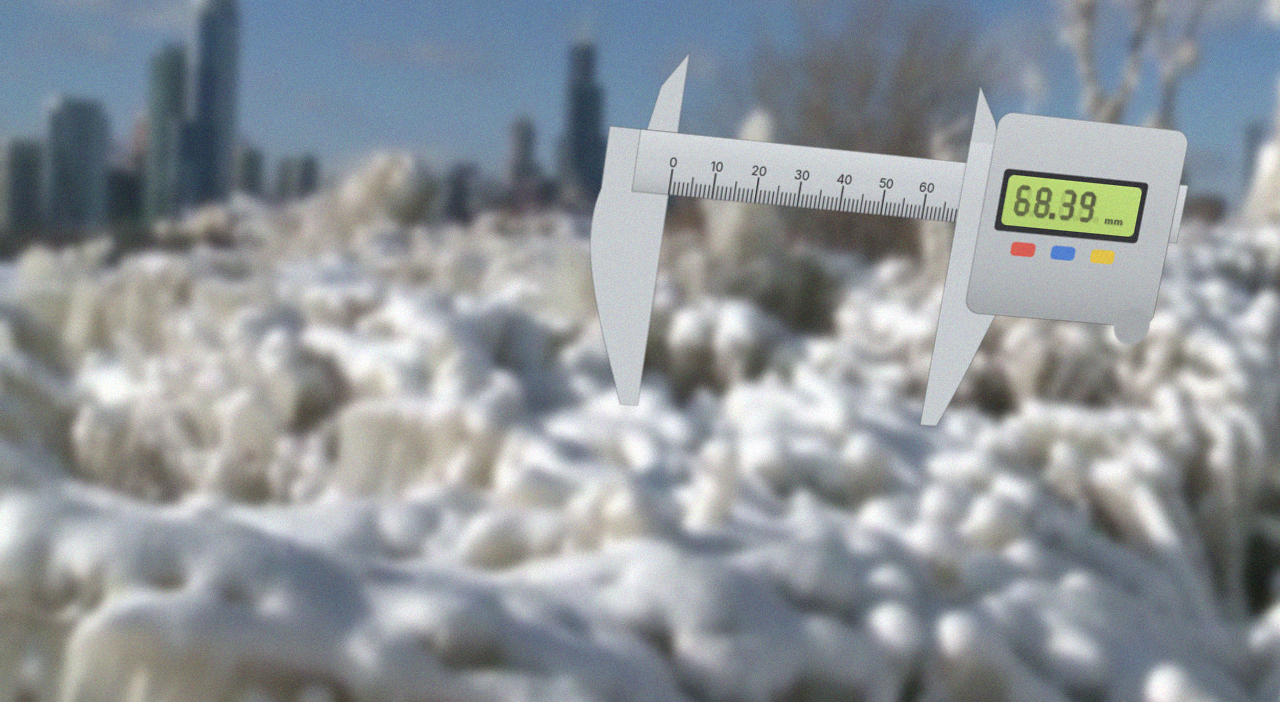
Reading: 68.39 mm
